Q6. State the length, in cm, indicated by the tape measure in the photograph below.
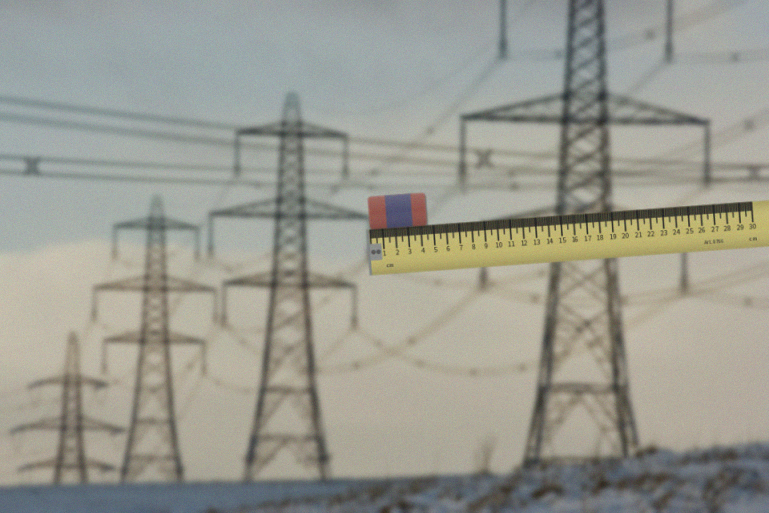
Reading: 4.5 cm
